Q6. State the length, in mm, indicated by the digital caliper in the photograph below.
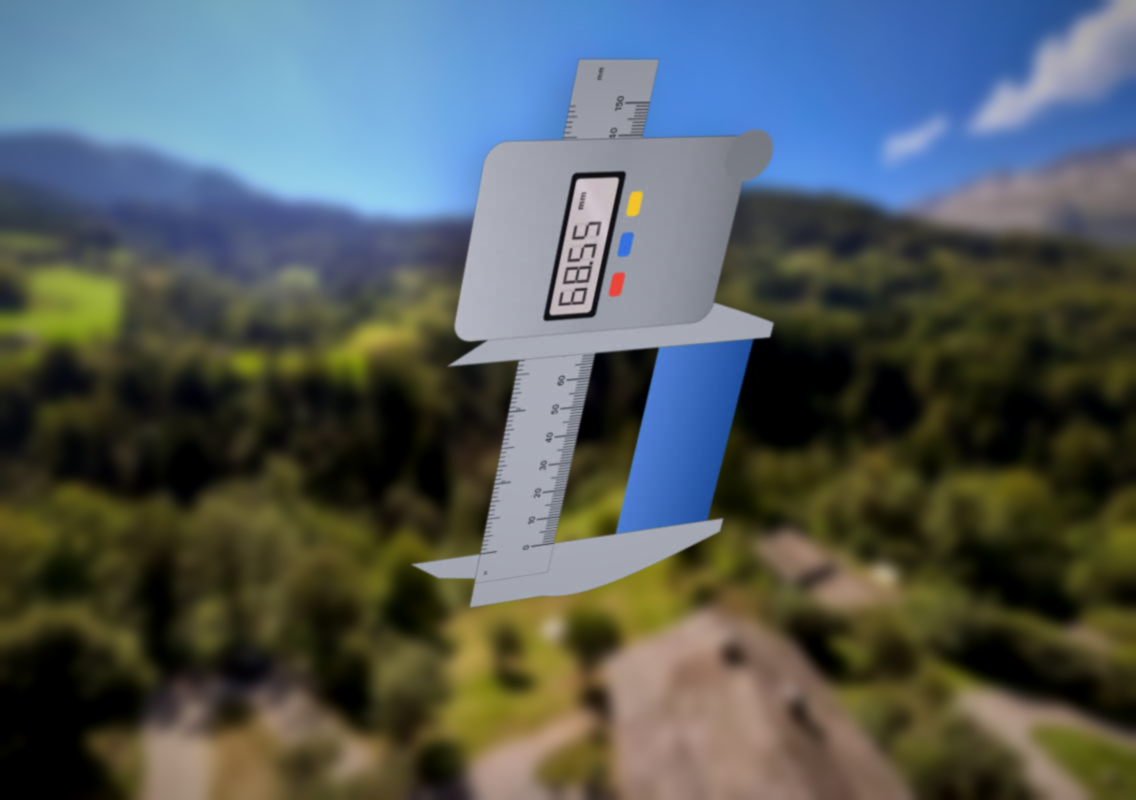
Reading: 68.55 mm
